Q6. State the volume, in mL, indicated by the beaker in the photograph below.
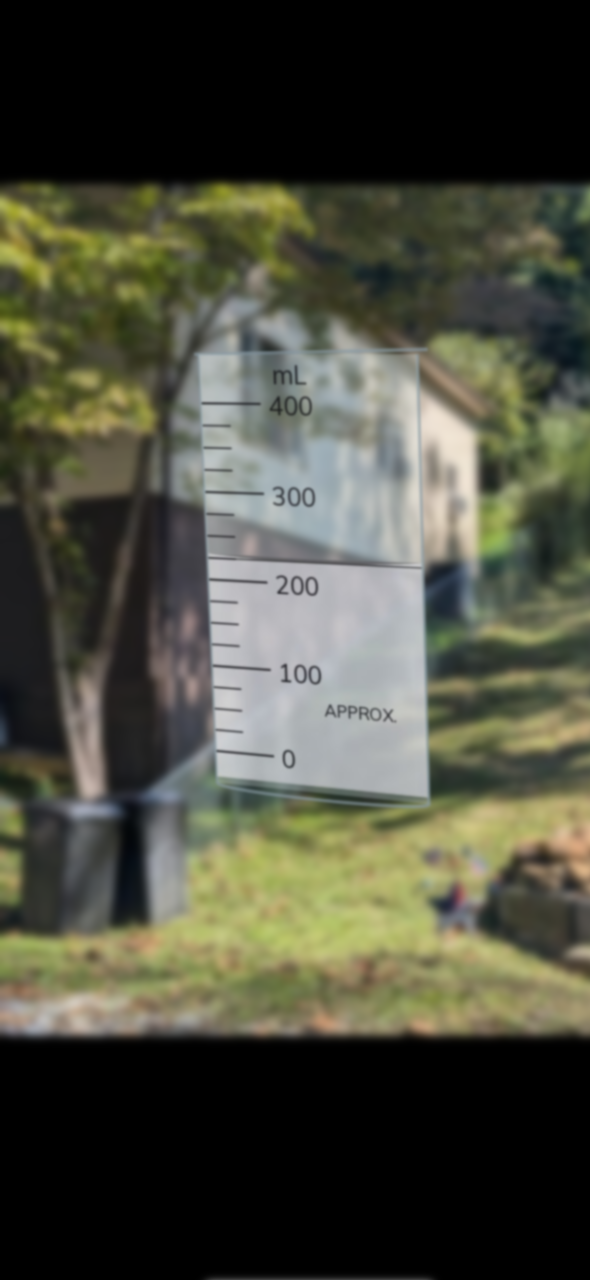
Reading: 225 mL
